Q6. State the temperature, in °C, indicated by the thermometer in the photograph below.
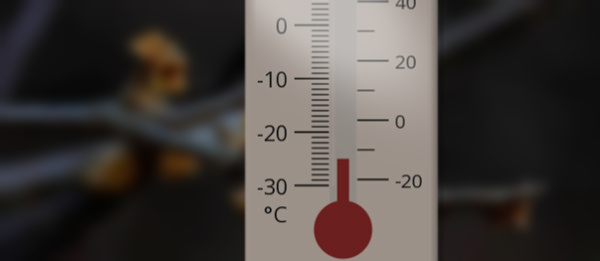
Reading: -25 °C
